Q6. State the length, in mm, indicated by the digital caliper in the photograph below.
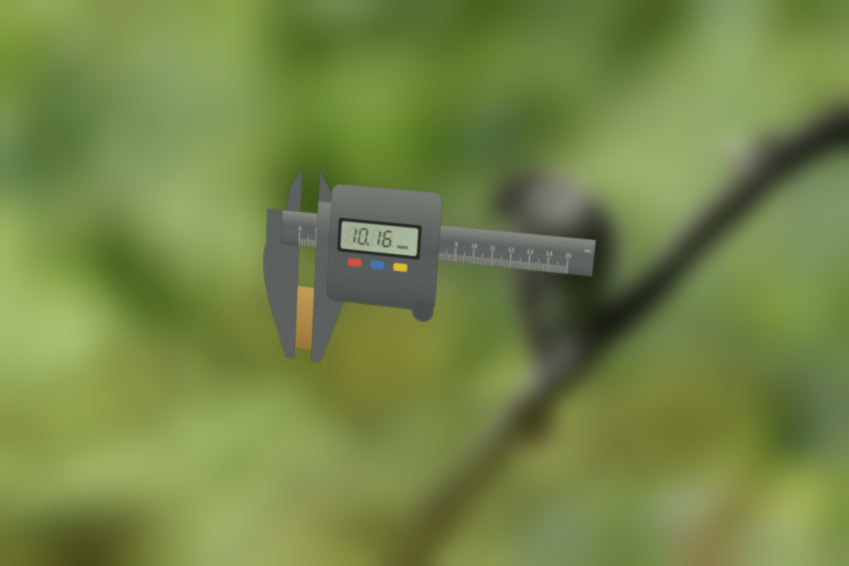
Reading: 10.16 mm
